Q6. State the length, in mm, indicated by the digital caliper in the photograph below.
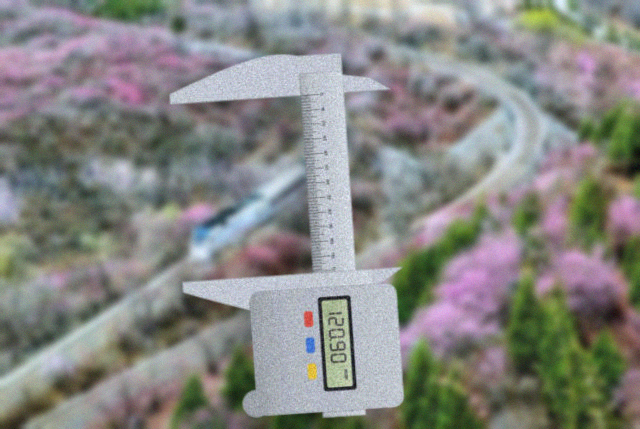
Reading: 120.90 mm
